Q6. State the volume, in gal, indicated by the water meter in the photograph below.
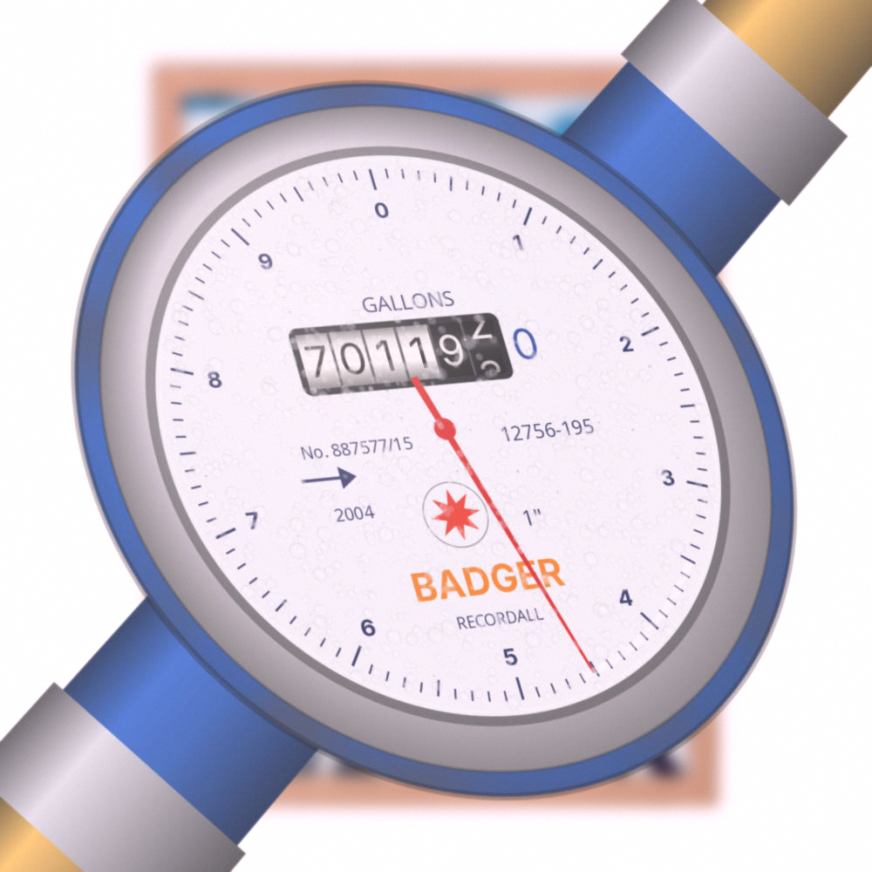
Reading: 7011924.5 gal
